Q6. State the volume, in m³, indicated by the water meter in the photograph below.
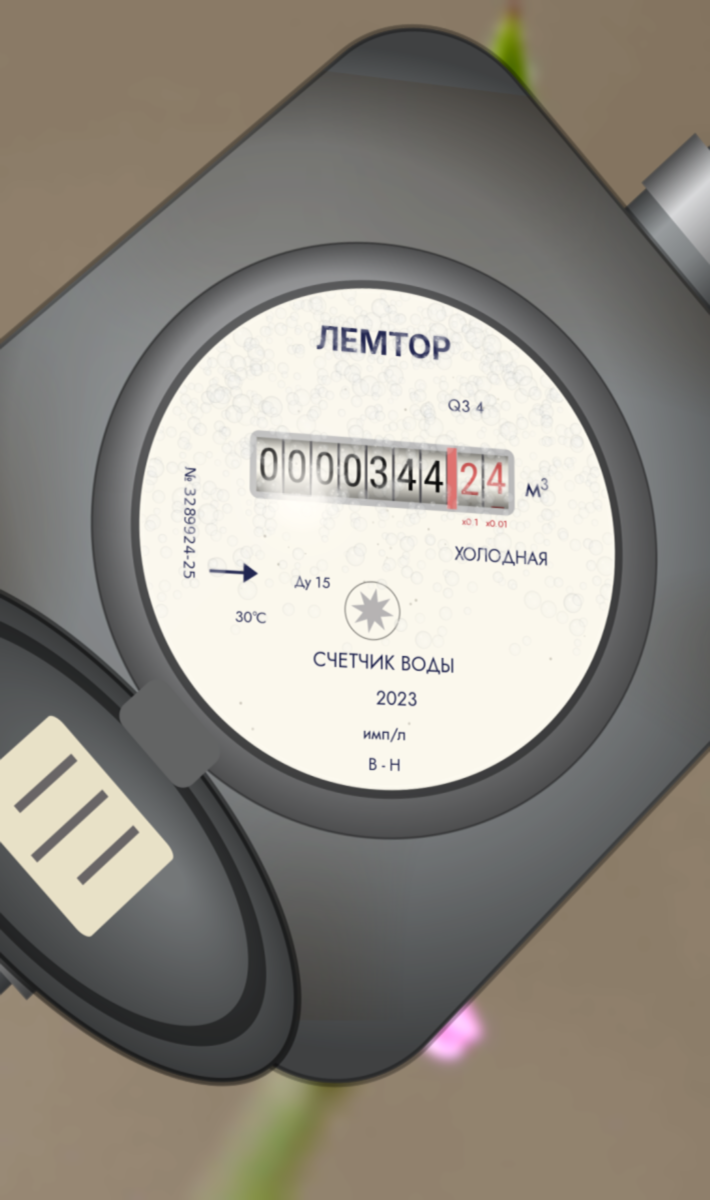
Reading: 344.24 m³
